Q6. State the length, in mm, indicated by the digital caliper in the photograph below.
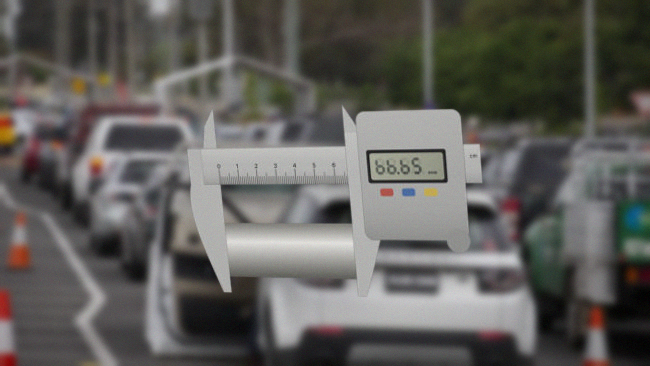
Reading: 66.65 mm
